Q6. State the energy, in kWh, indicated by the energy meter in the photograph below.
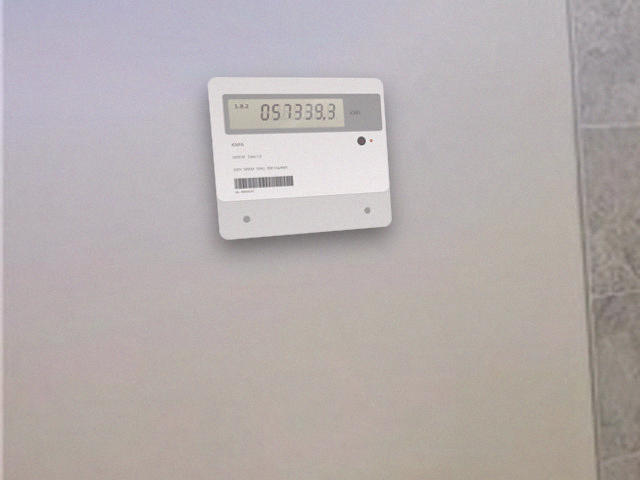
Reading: 57339.3 kWh
